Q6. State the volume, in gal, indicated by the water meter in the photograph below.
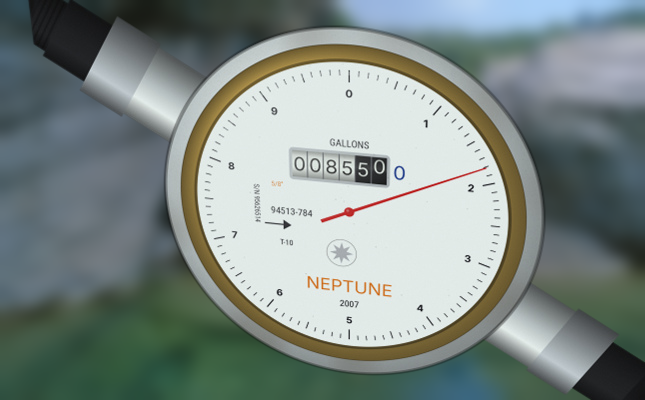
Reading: 85501.8 gal
